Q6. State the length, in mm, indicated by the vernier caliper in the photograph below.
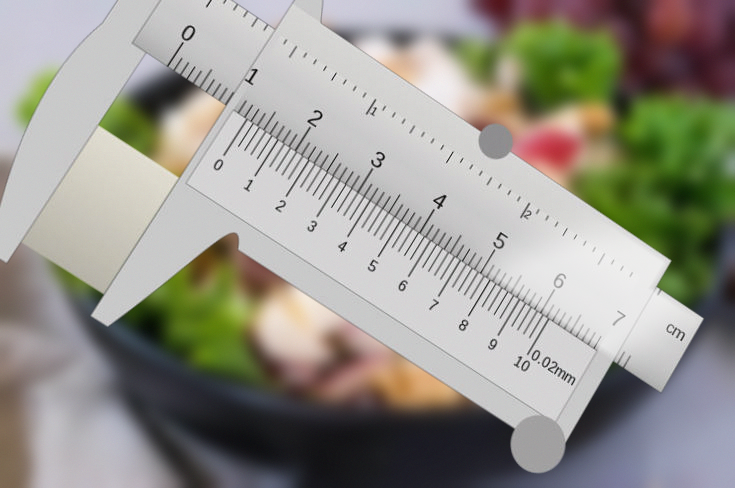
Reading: 12.4 mm
